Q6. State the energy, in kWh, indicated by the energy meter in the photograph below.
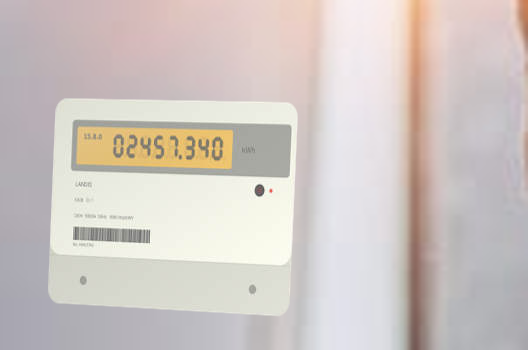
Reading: 2457.340 kWh
